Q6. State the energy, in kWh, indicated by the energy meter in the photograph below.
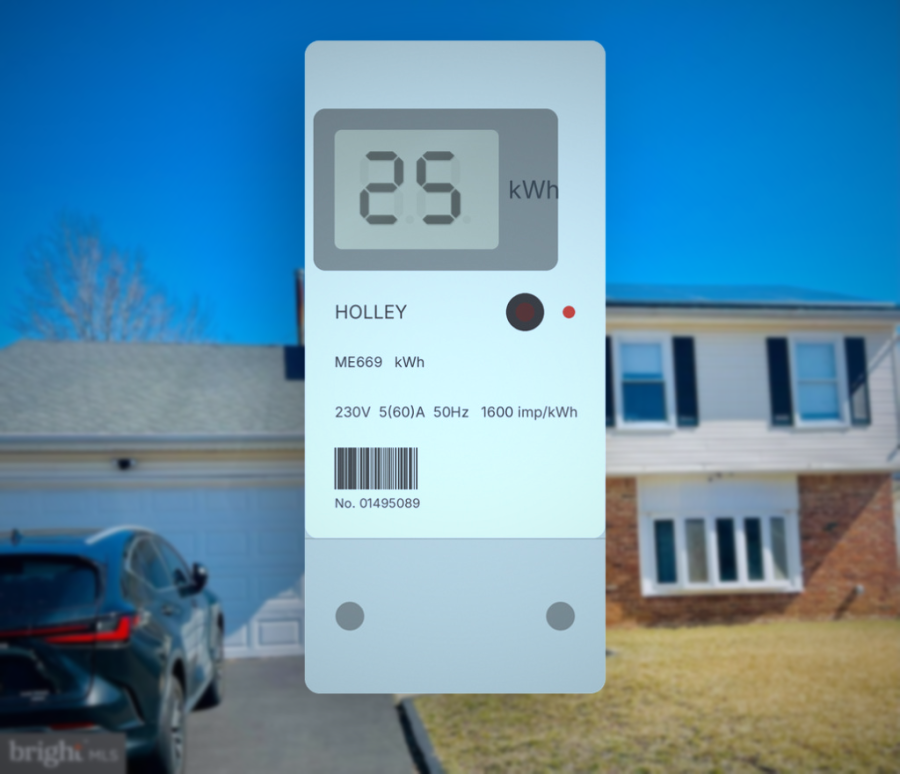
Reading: 25 kWh
